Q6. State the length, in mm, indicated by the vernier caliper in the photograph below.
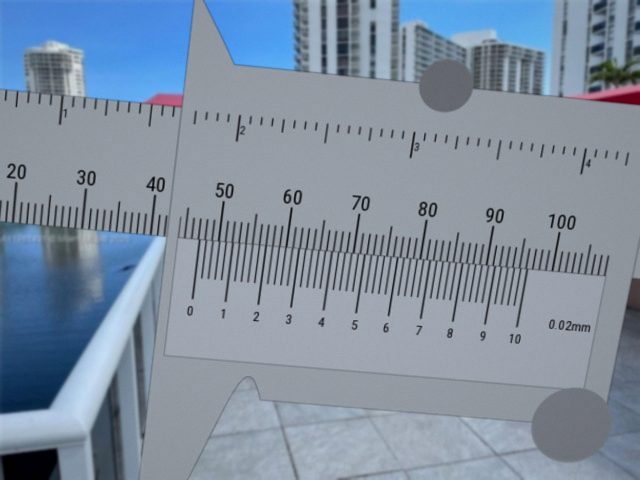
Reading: 47.2 mm
